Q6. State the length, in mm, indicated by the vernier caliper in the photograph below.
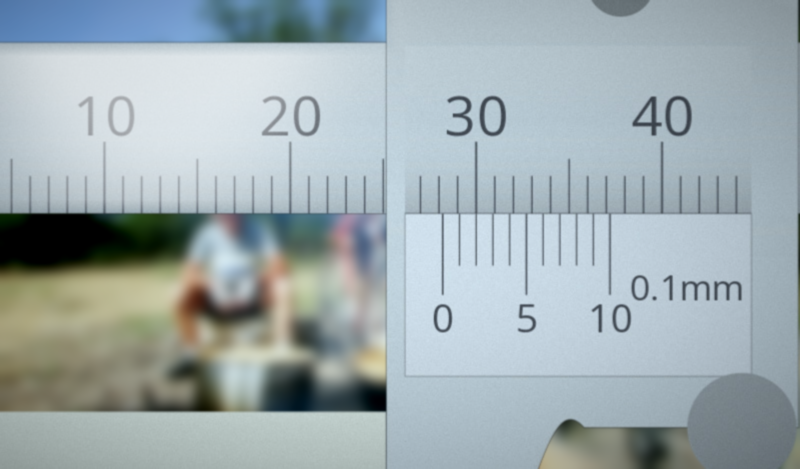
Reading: 28.2 mm
